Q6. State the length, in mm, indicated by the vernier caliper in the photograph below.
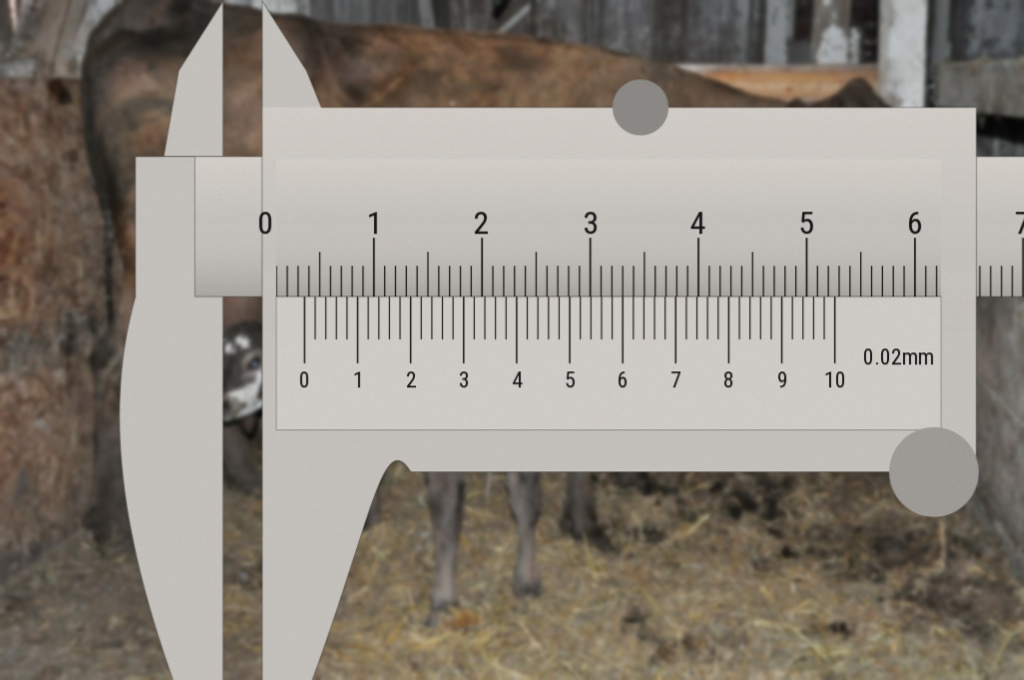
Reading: 3.6 mm
